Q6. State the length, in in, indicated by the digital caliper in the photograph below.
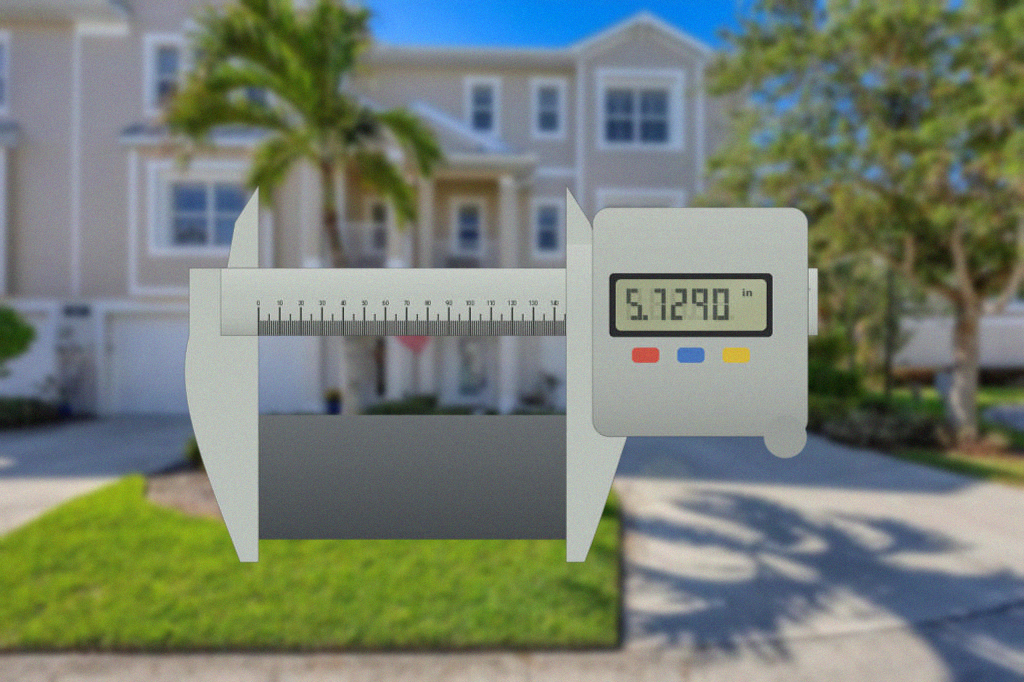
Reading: 5.7290 in
